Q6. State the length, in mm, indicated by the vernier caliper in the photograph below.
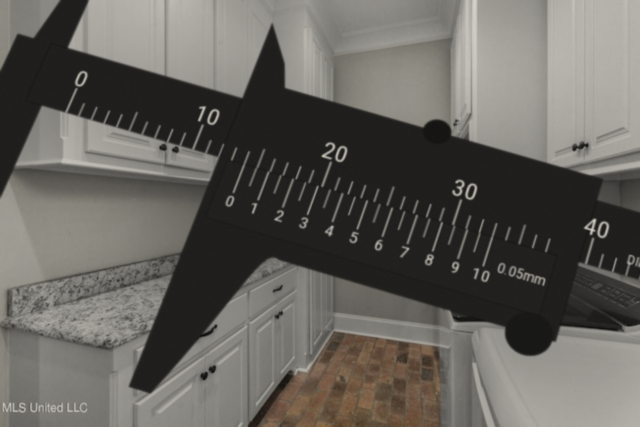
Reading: 14.0 mm
